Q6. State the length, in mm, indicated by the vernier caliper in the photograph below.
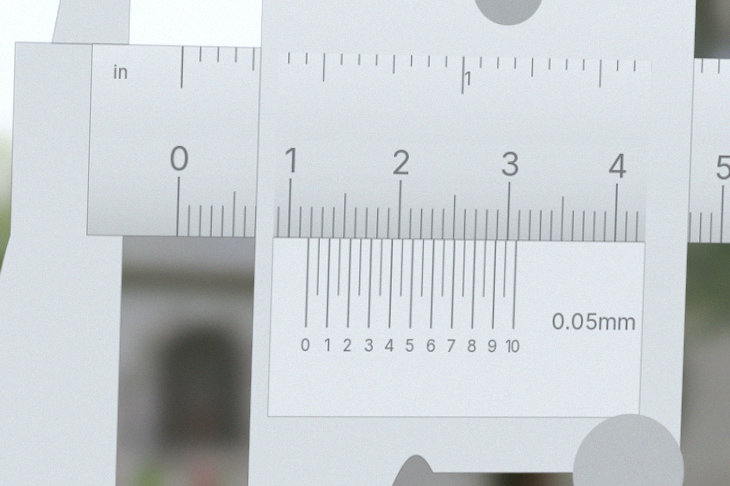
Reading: 11.8 mm
